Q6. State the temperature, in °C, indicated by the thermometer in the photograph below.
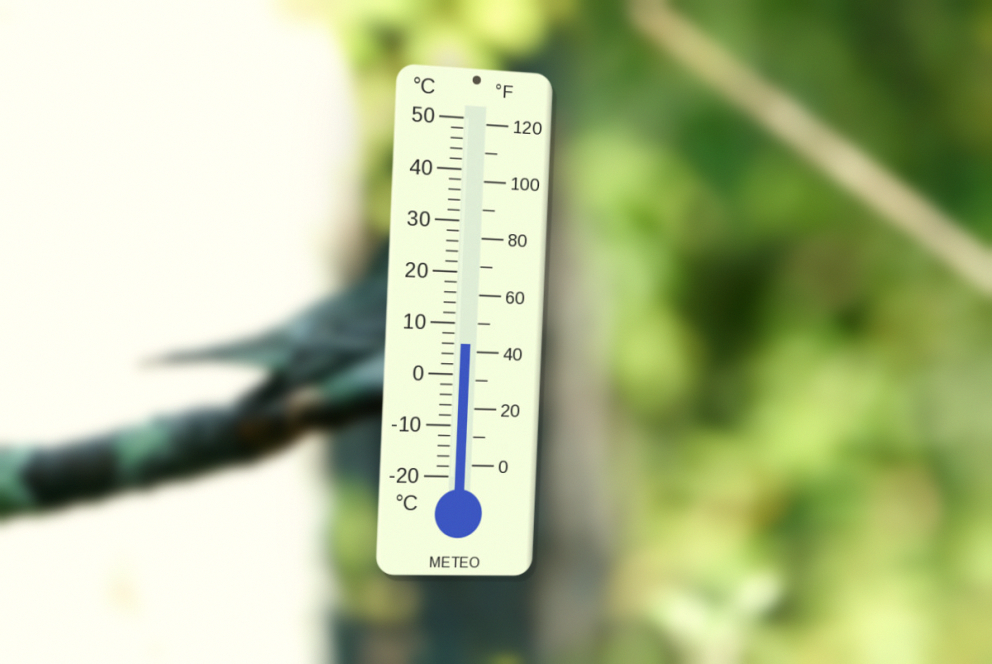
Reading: 6 °C
